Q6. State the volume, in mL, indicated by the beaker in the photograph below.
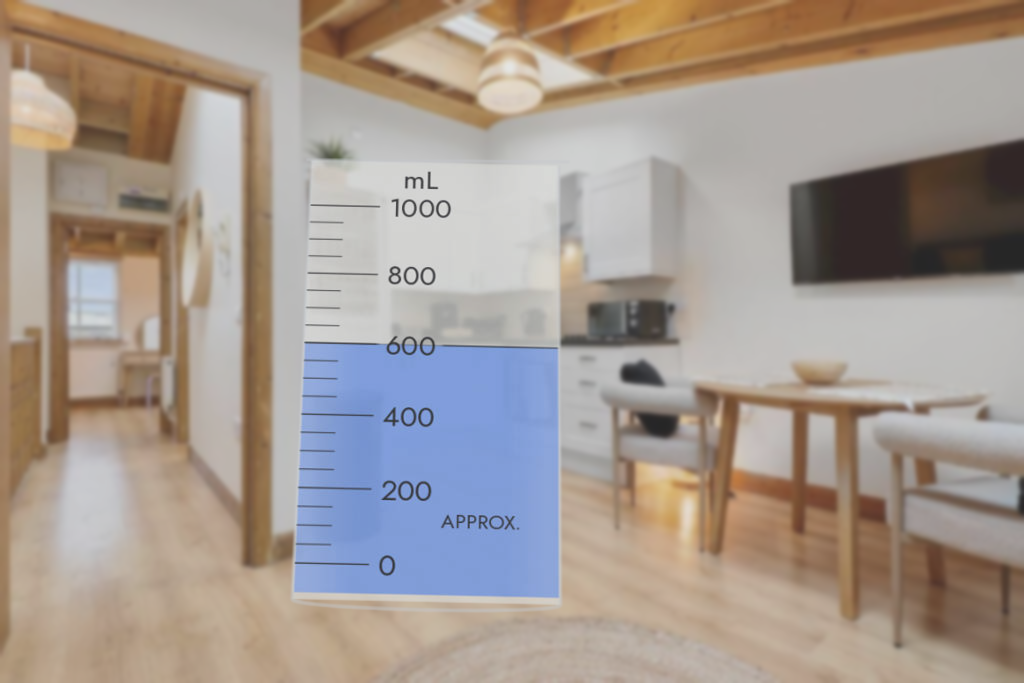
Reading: 600 mL
